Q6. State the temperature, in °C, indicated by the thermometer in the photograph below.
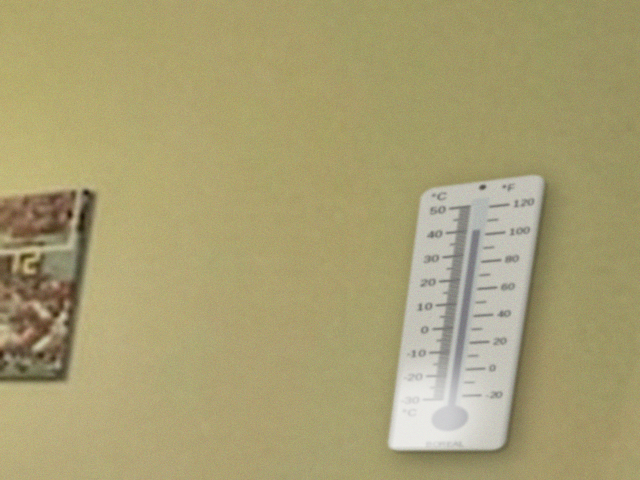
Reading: 40 °C
